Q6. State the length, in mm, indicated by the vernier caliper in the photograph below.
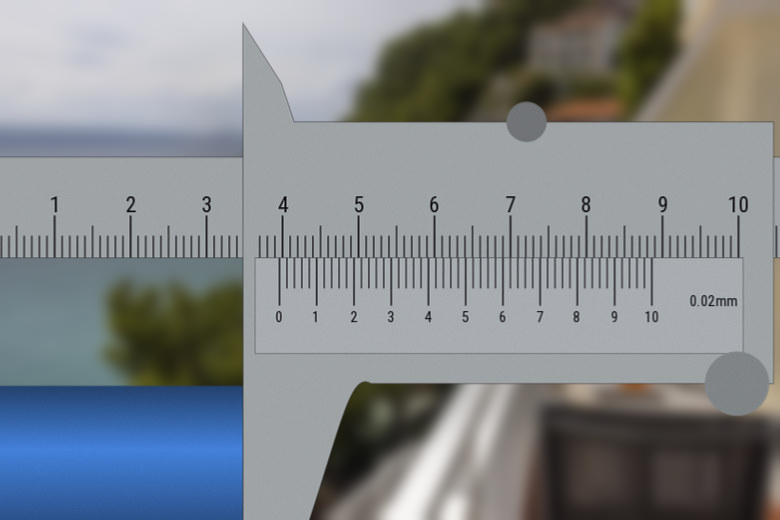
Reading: 39.6 mm
